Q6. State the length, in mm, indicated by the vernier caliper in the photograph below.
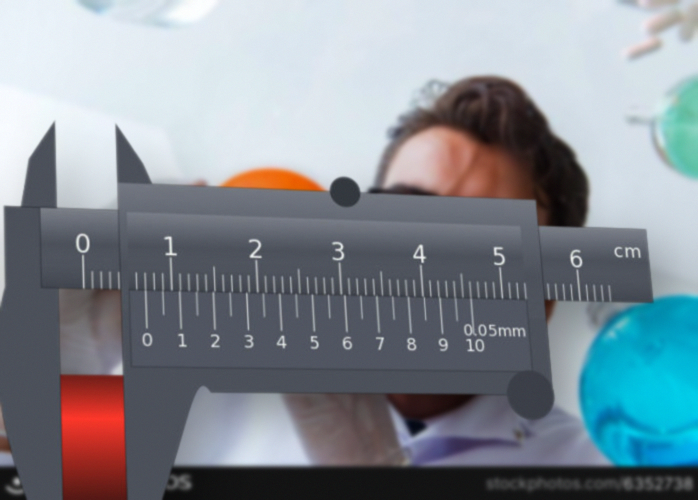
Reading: 7.0 mm
